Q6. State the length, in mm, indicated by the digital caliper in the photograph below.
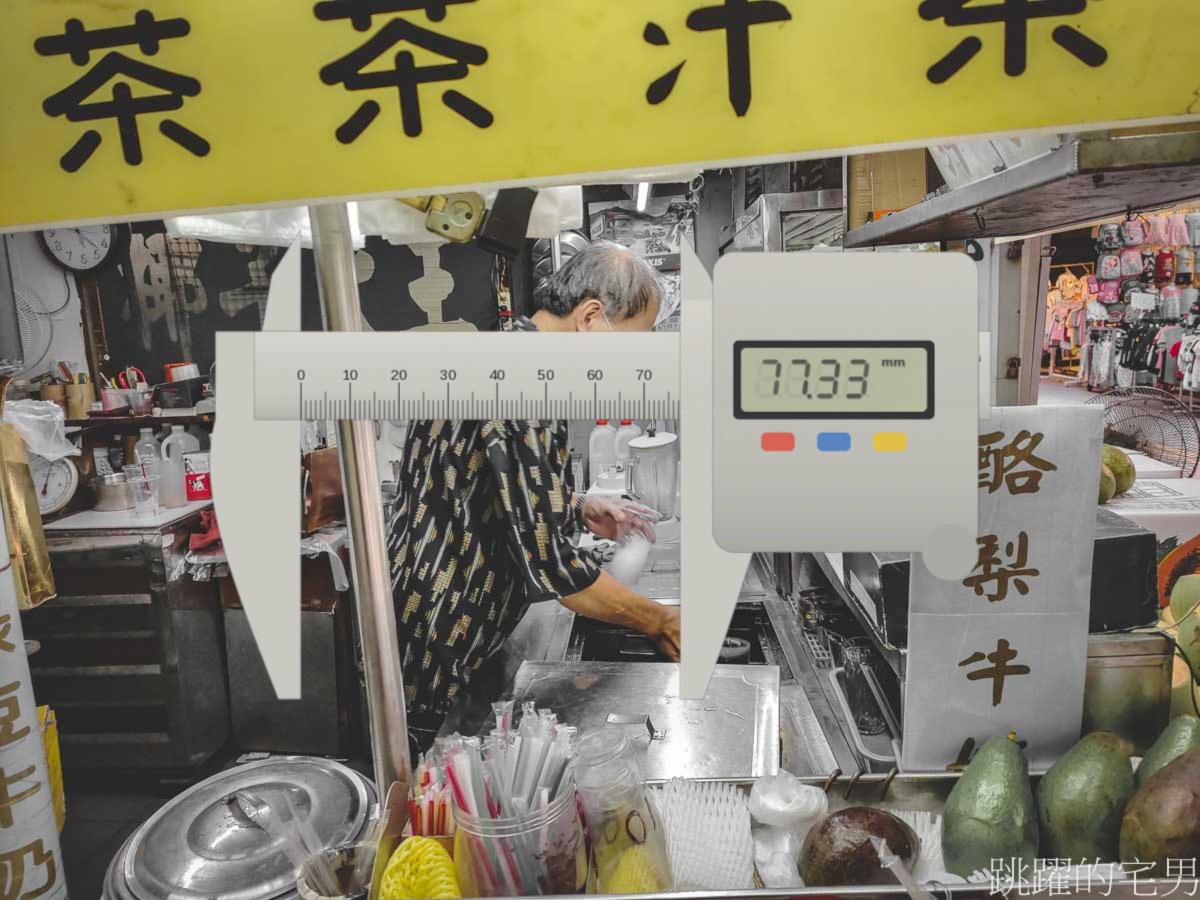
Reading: 77.33 mm
